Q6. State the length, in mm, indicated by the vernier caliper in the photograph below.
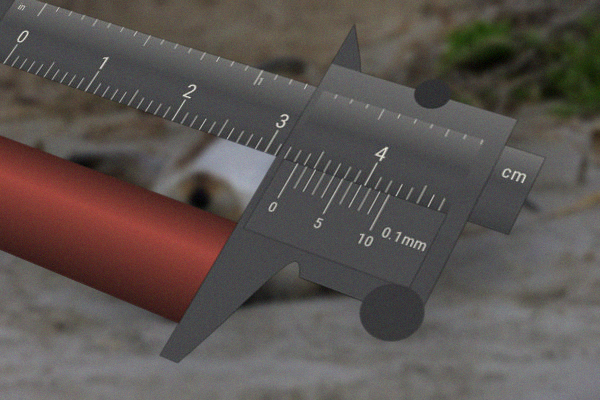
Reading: 33.4 mm
